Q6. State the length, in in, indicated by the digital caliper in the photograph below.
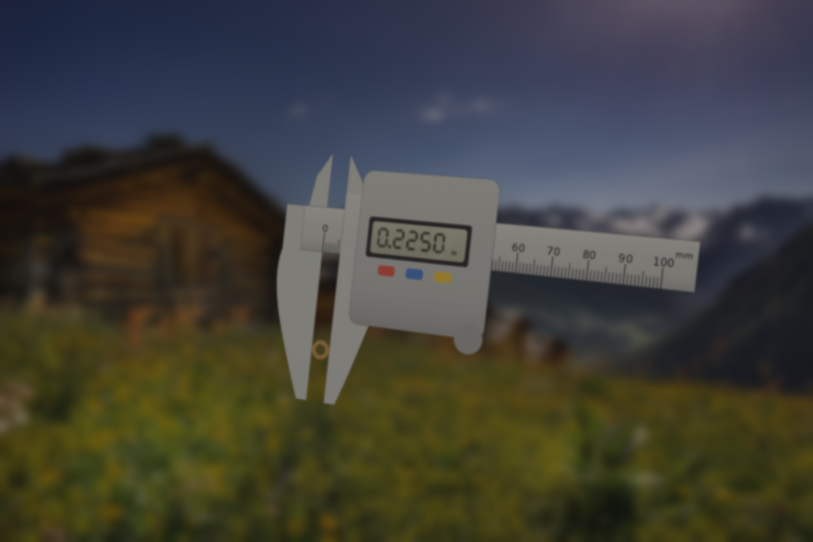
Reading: 0.2250 in
